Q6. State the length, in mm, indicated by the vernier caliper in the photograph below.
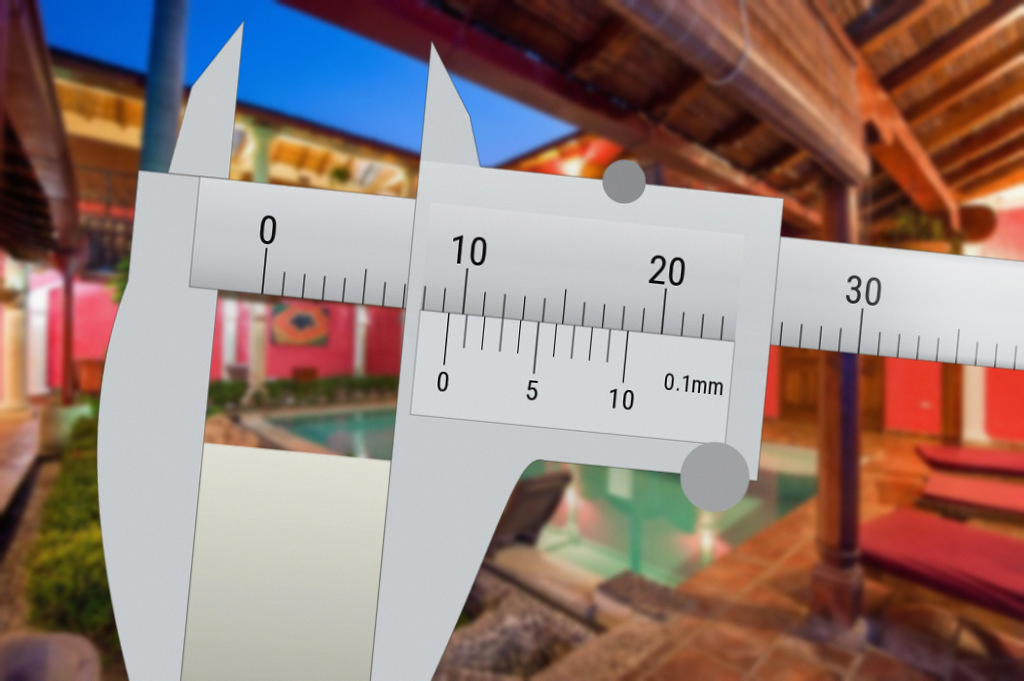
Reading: 9.3 mm
